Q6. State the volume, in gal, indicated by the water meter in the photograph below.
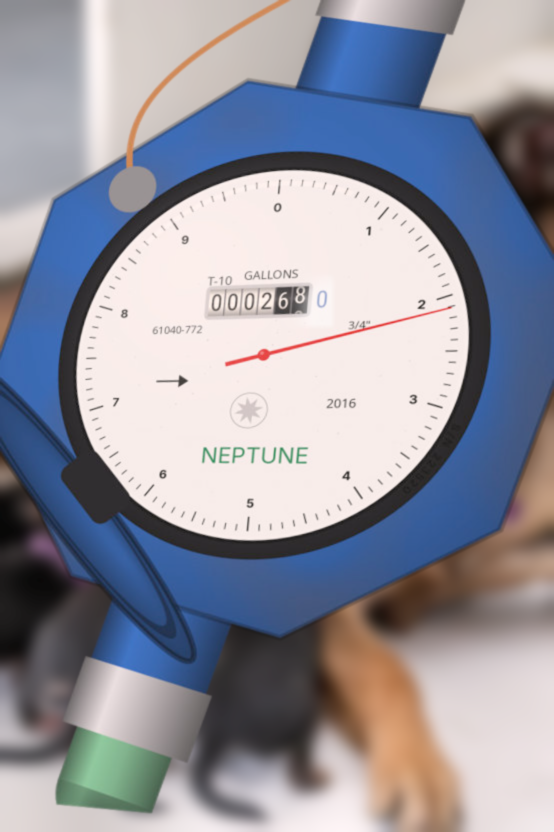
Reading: 2682.1 gal
